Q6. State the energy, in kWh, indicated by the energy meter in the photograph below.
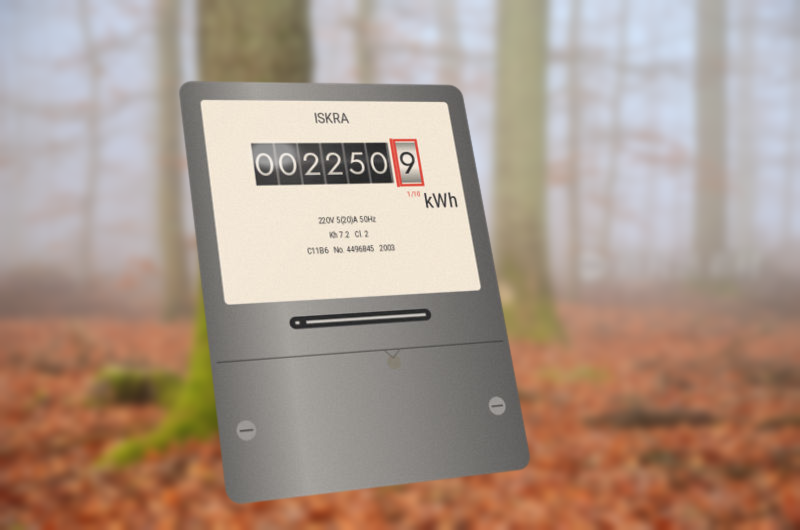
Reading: 2250.9 kWh
